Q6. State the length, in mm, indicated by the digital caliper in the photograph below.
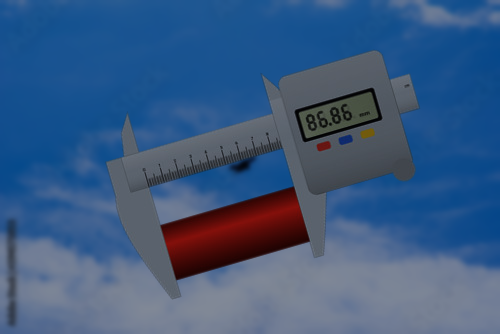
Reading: 86.86 mm
